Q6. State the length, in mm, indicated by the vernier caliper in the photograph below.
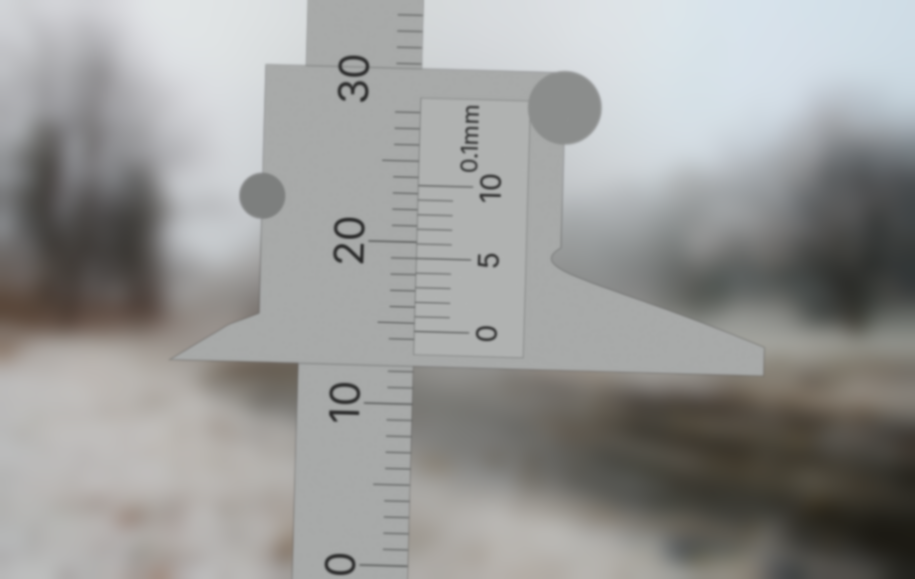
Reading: 14.5 mm
